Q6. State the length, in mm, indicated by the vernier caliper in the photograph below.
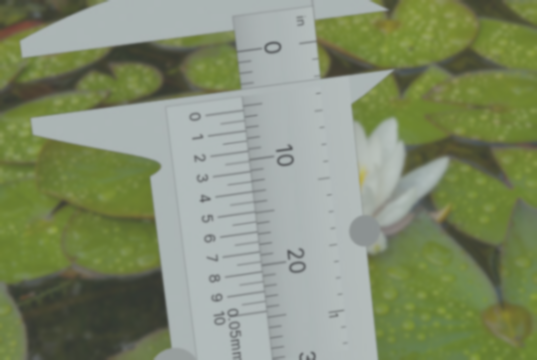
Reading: 5.4 mm
